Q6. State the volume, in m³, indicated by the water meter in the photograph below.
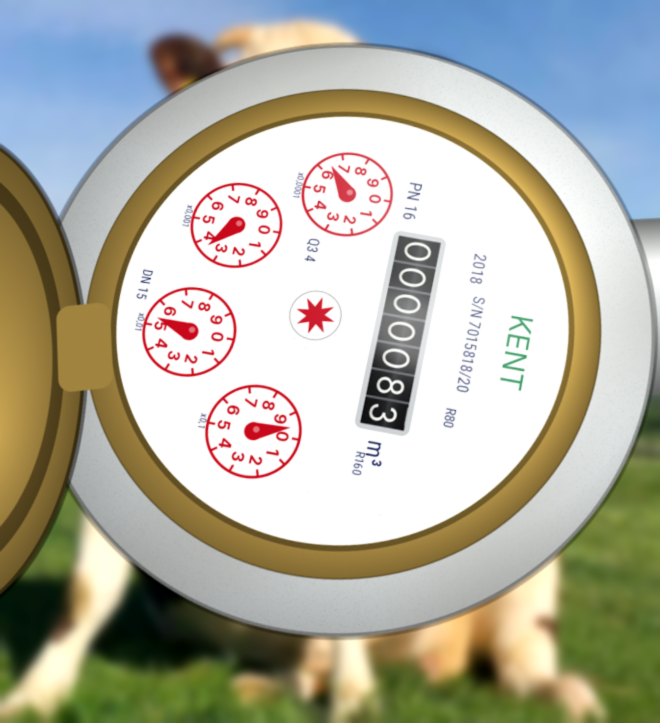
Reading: 82.9536 m³
